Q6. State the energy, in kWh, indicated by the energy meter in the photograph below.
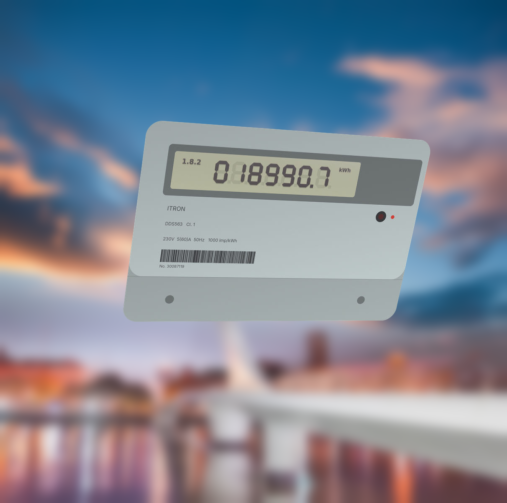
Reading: 18990.7 kWh
